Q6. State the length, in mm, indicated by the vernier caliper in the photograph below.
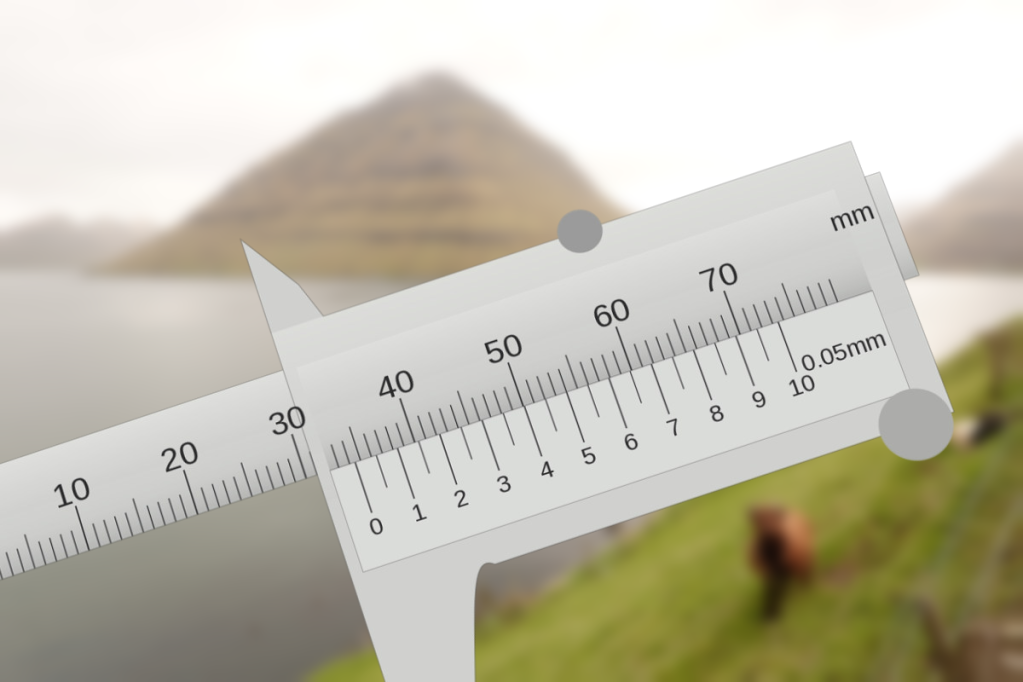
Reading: 34.5 mm
